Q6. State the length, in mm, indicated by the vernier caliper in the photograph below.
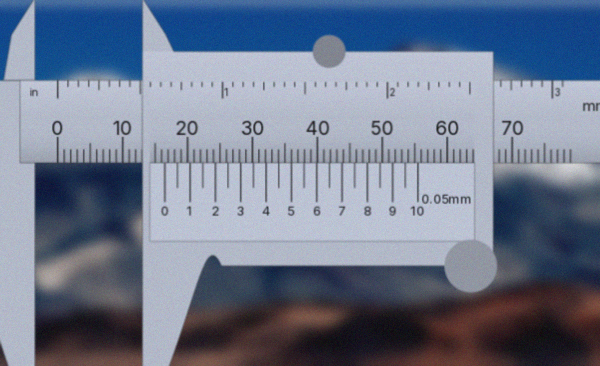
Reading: 16.5 mm
